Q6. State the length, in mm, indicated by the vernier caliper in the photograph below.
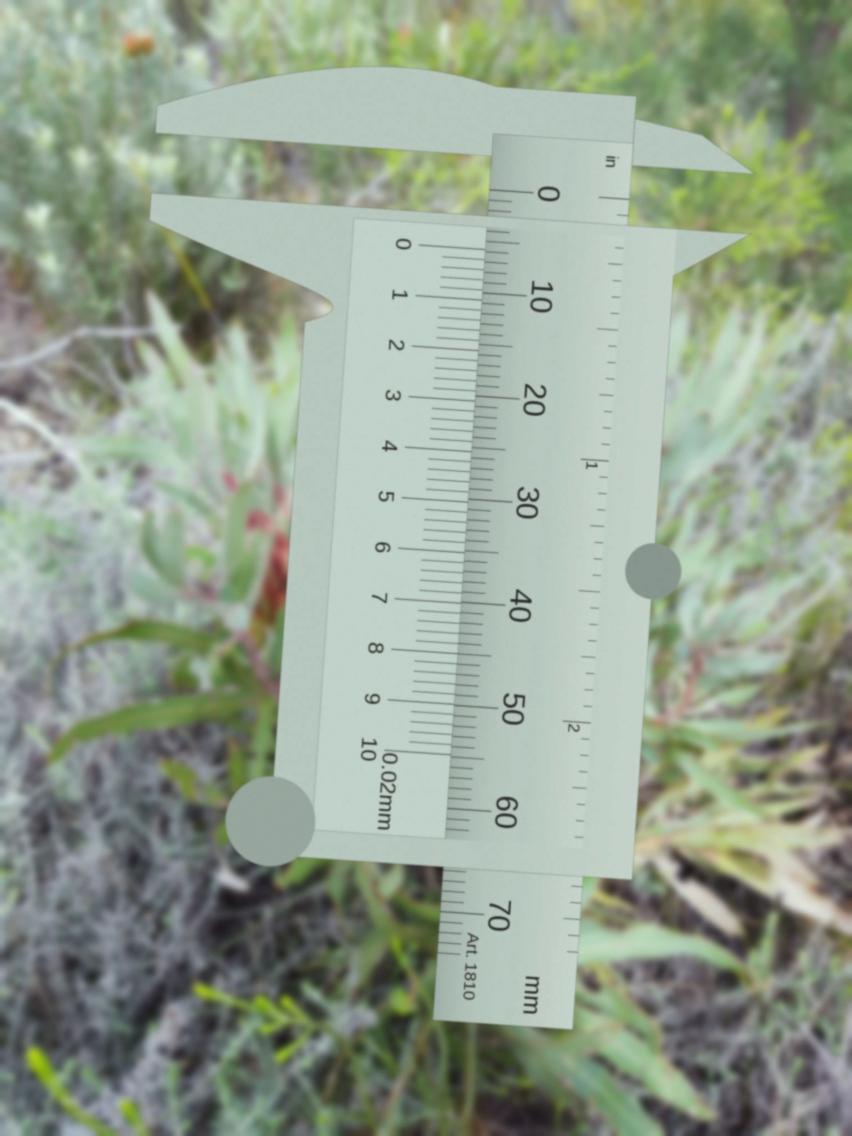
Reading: 5.8 mm
